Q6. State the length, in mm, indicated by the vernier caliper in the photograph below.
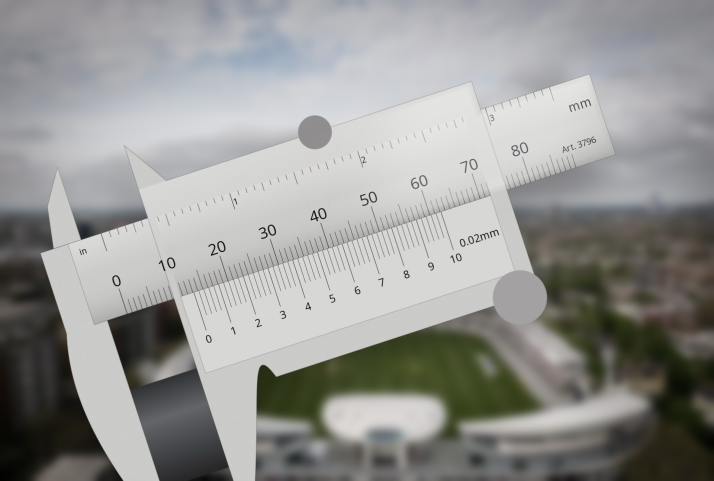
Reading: 13.2 mm
